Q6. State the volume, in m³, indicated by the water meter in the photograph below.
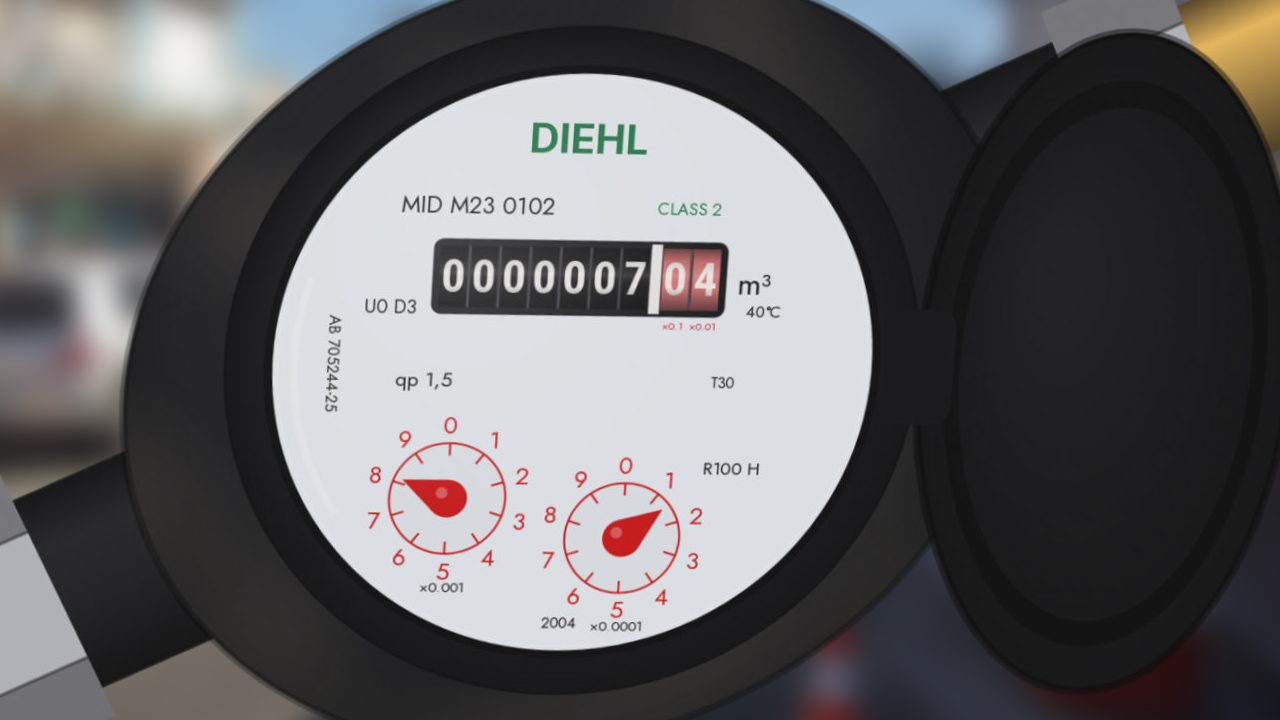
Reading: 7.0481 m³
